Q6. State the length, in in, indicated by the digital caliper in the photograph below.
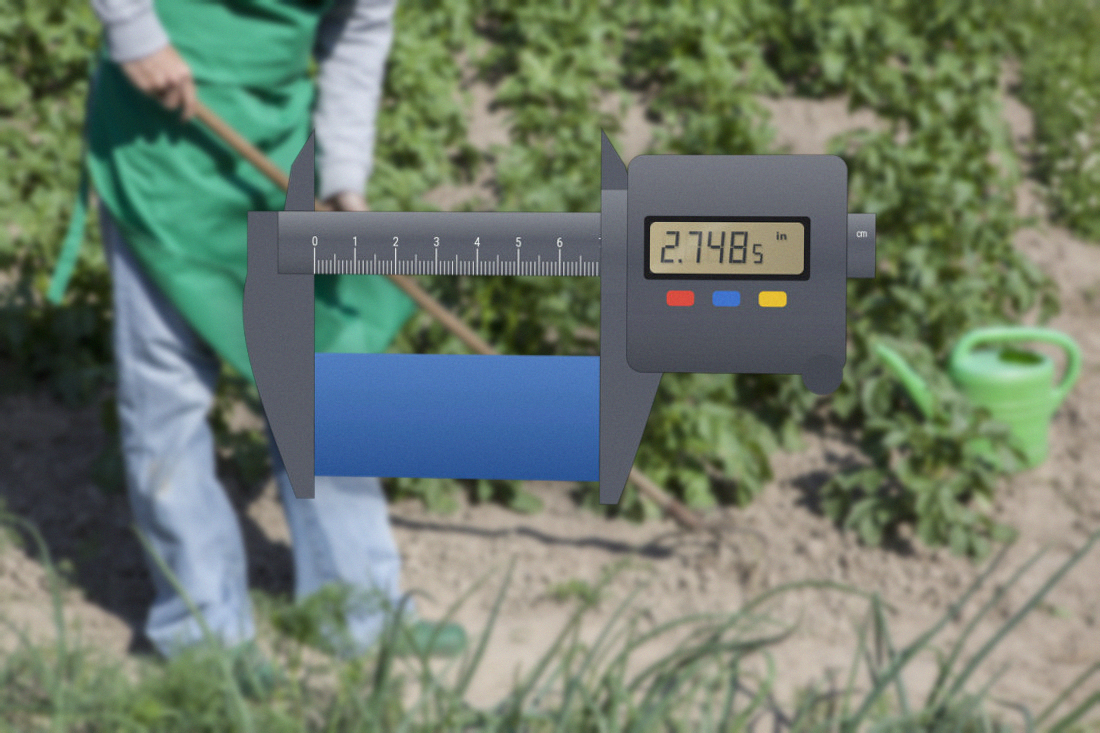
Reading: 2.7485 in
